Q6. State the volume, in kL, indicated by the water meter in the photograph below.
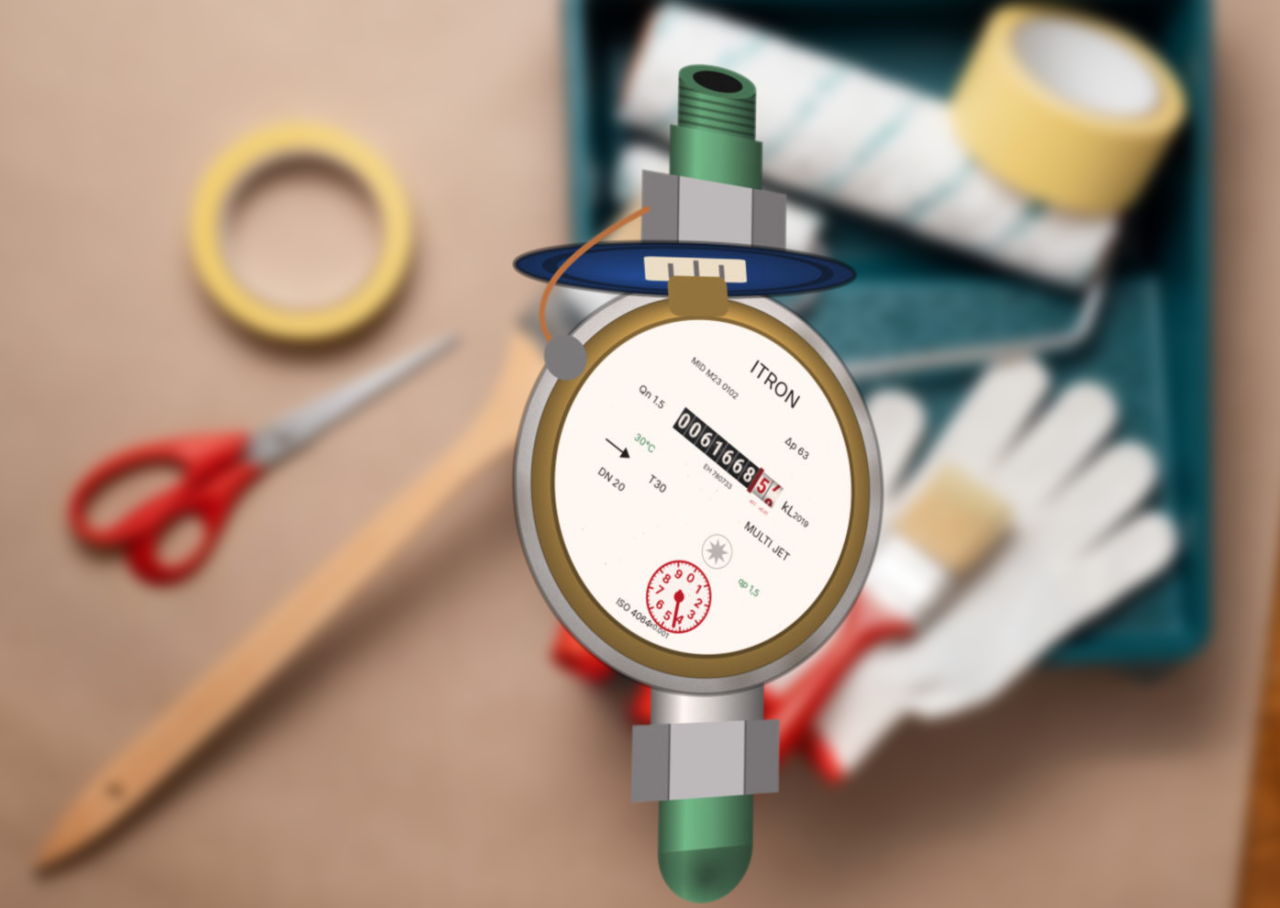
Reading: 61668.574 kL
